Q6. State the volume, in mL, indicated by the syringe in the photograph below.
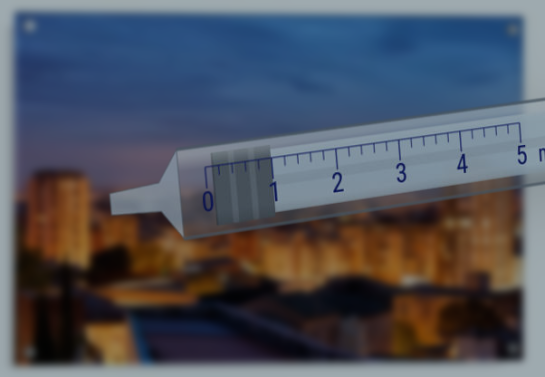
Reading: 0.1 mL
